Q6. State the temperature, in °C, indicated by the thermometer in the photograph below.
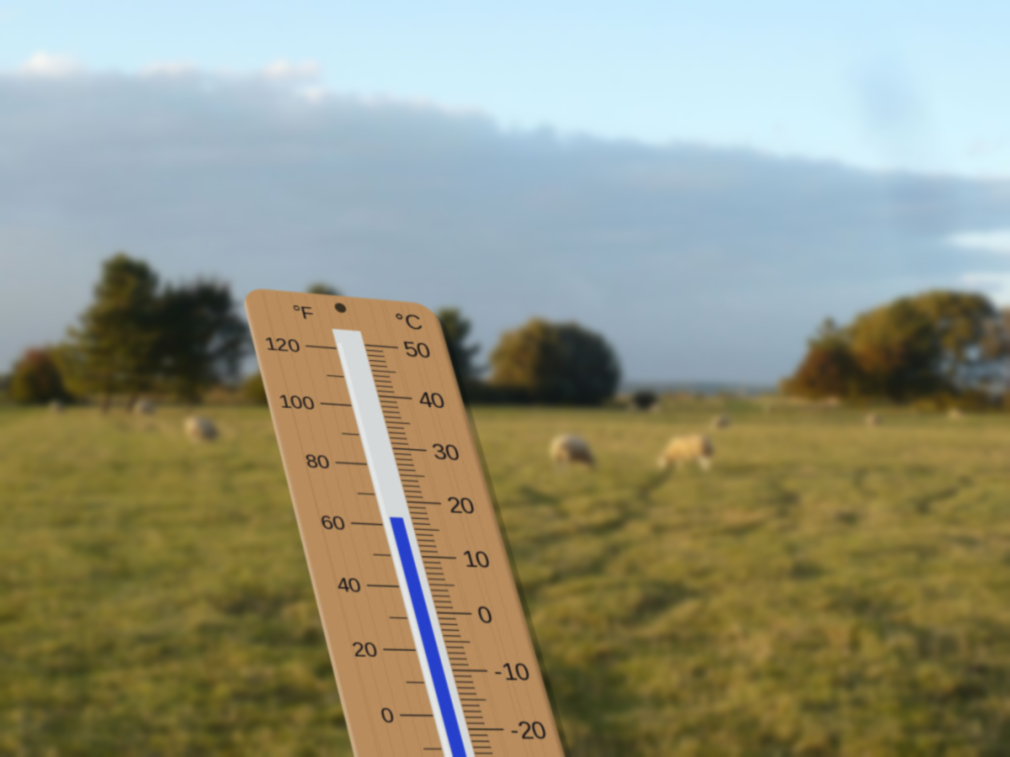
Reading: 17 °C
